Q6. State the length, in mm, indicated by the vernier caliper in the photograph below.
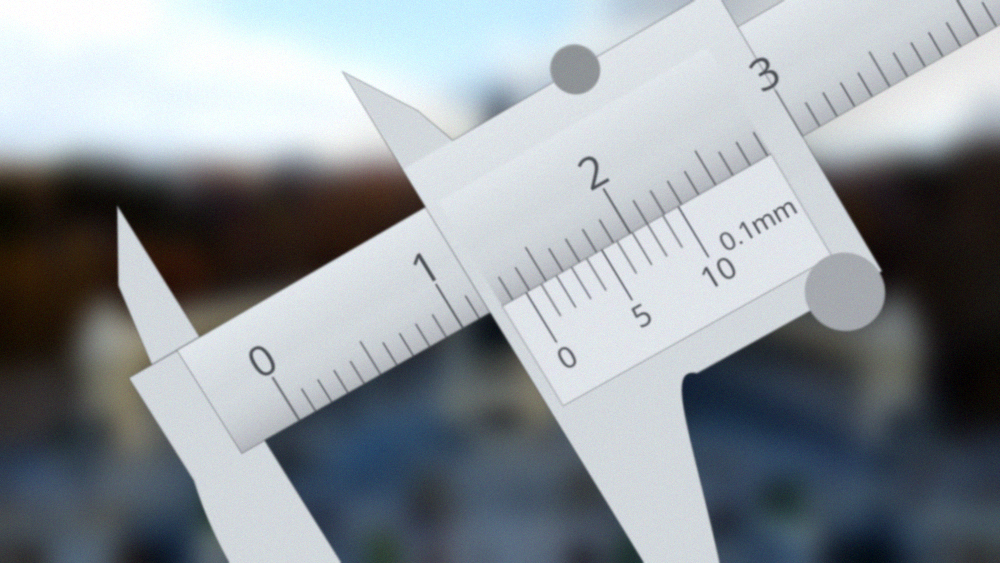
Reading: 13.8 mm
